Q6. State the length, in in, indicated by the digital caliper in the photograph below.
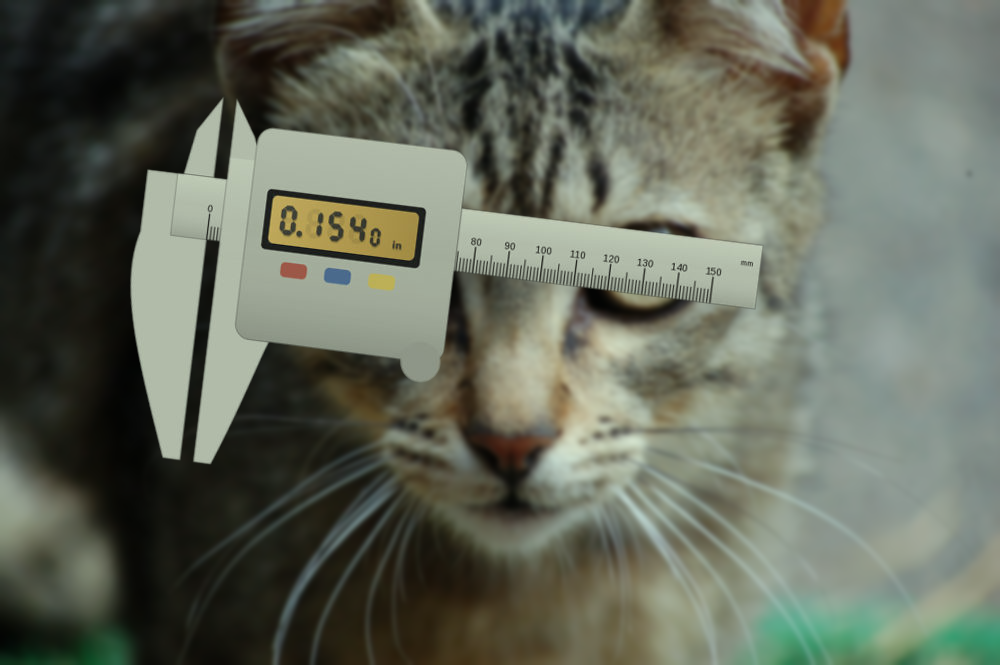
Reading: 0.1540 in
